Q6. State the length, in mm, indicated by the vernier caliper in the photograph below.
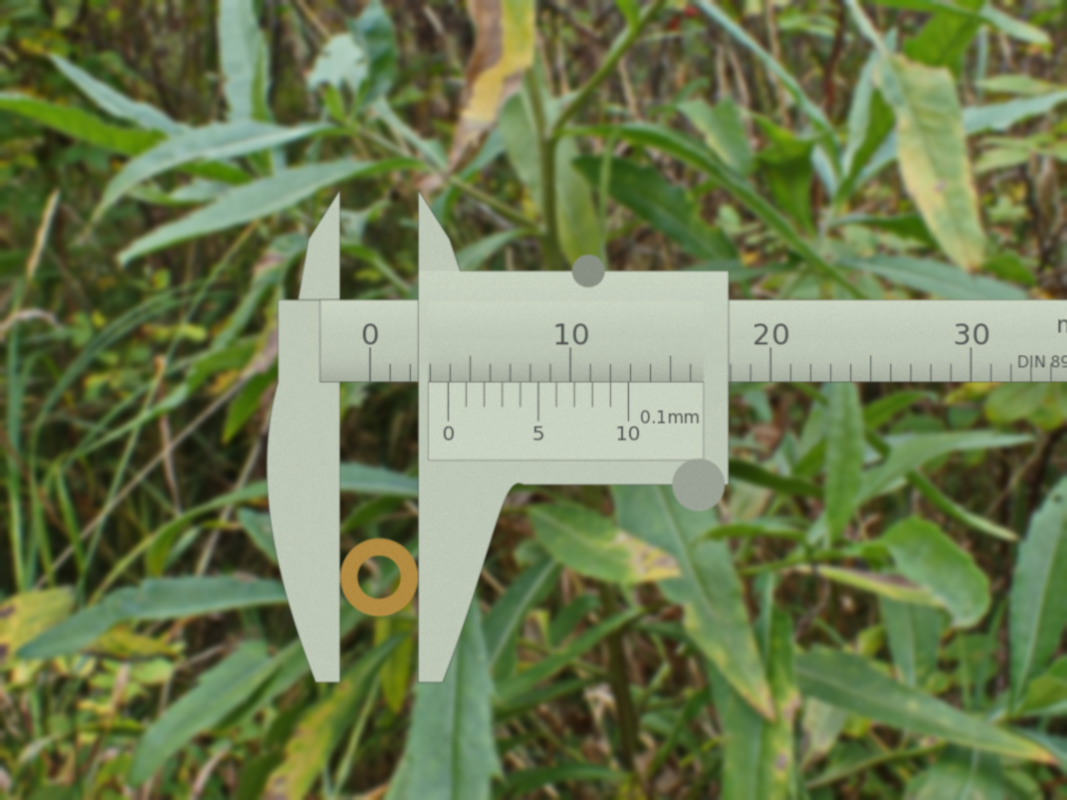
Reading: 3.9 mm
